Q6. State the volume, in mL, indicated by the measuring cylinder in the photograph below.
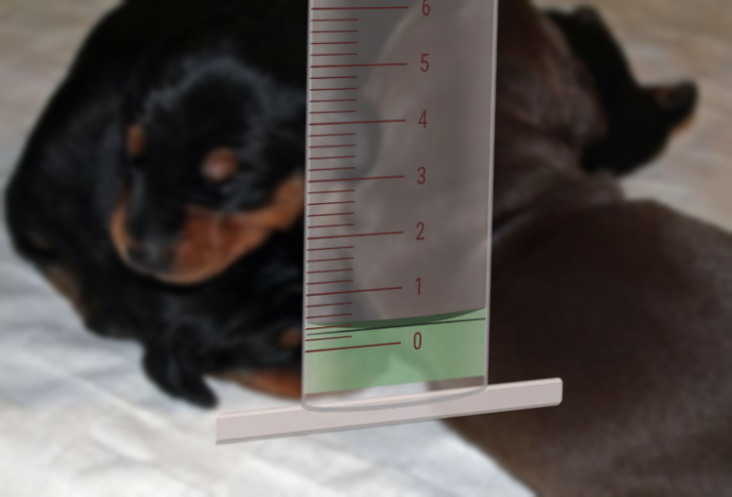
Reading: 0.3 mL
